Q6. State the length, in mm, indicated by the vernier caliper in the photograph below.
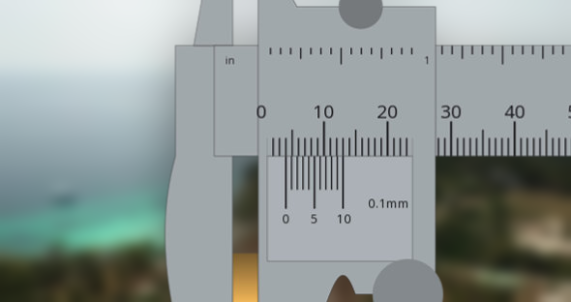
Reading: 4.0 mm
